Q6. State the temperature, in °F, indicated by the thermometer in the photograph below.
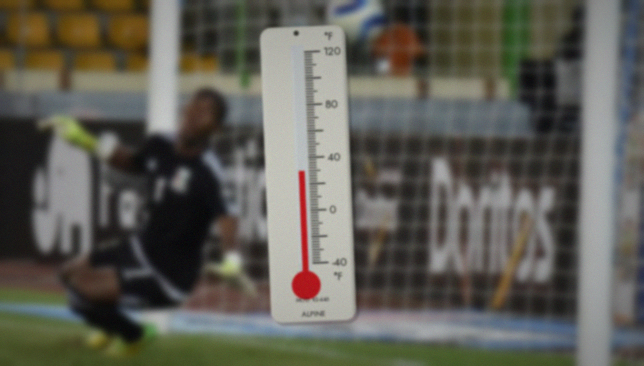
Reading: 30 °F
